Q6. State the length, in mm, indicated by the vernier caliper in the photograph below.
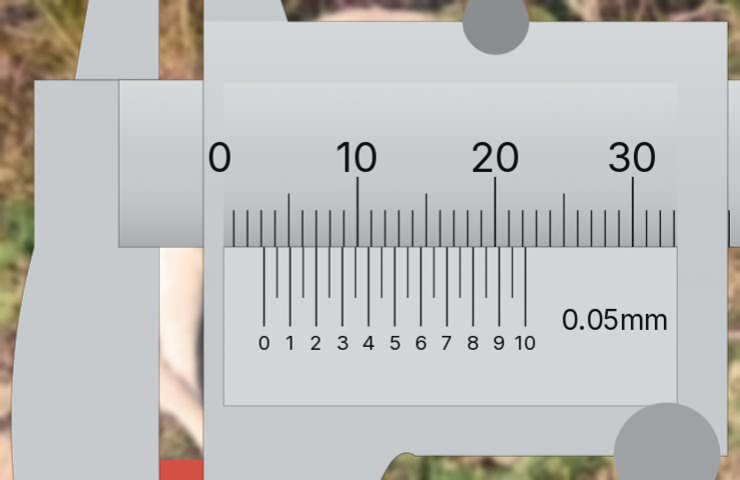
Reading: 3.2 mm
